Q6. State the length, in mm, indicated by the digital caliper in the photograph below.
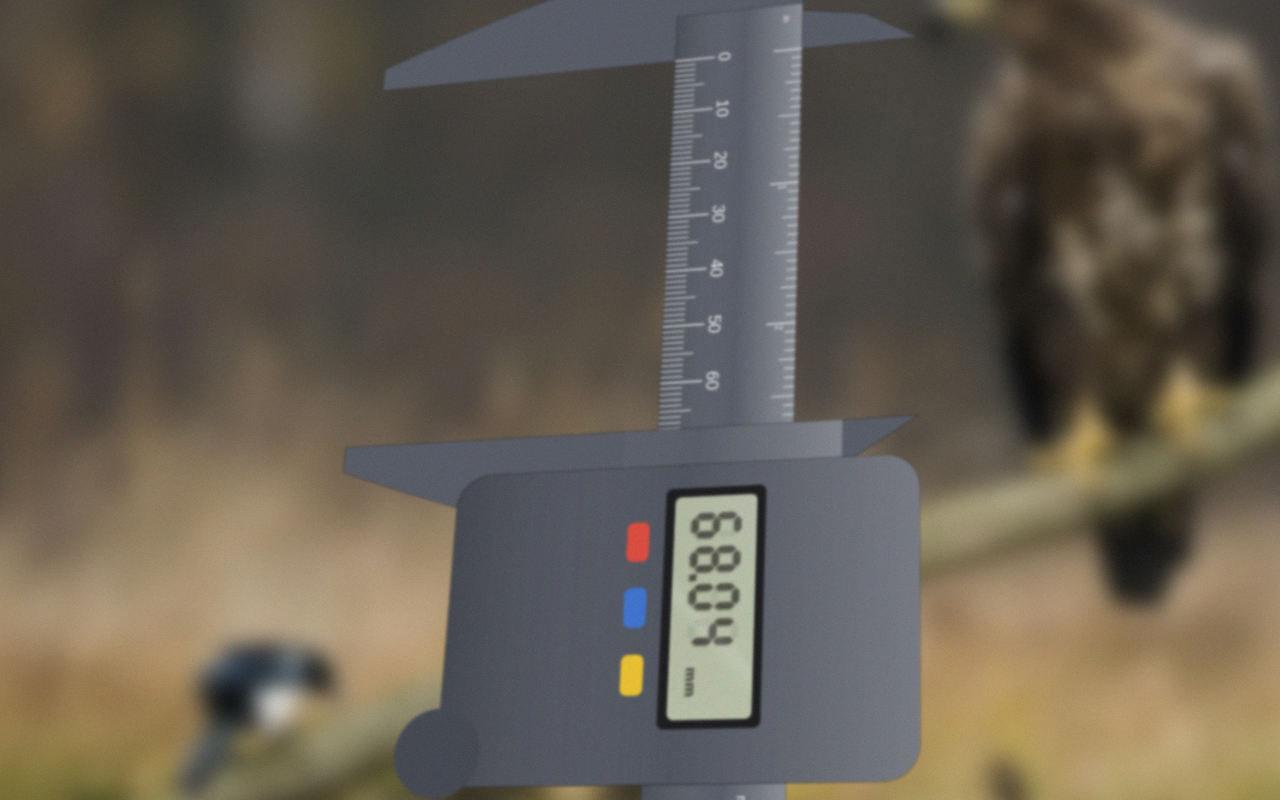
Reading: 68.04 mm
